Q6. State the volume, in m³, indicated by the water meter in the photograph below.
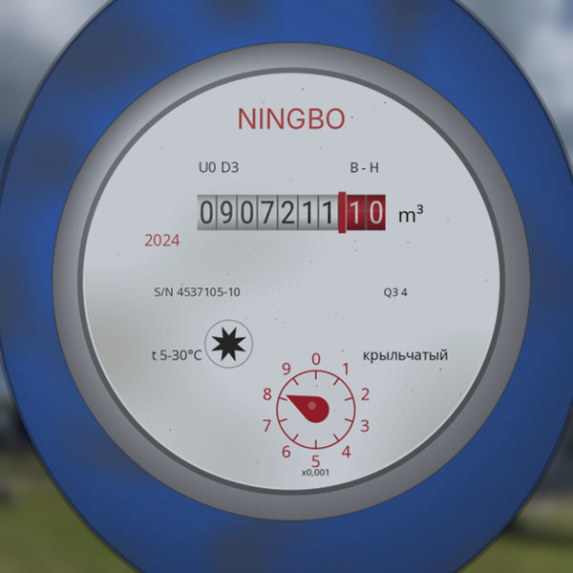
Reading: 907211.108 m³
